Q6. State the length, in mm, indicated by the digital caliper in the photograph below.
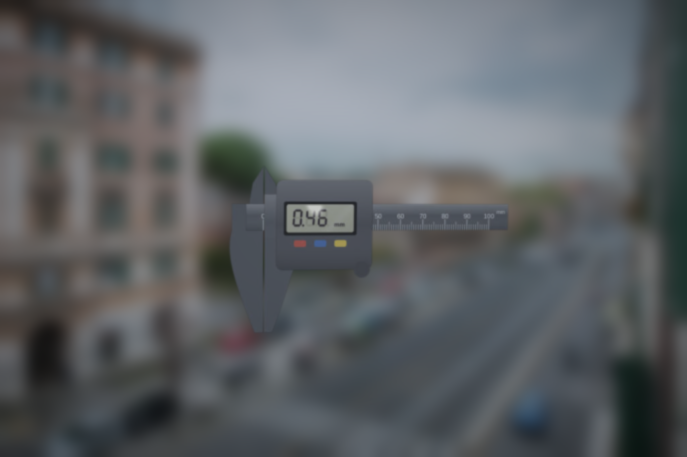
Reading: 0.46 mm
